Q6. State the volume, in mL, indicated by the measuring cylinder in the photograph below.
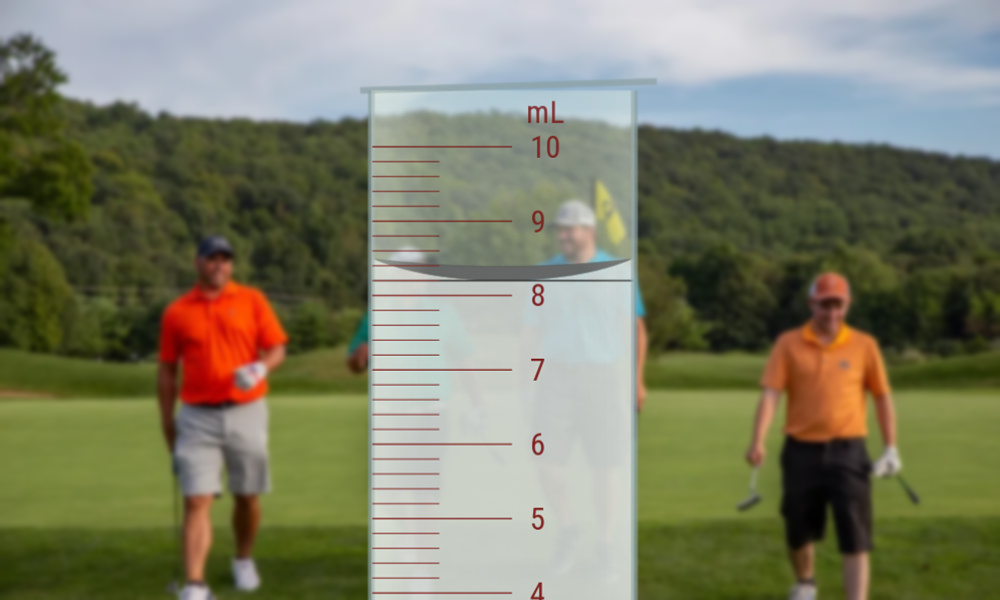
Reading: 8.2 mL
